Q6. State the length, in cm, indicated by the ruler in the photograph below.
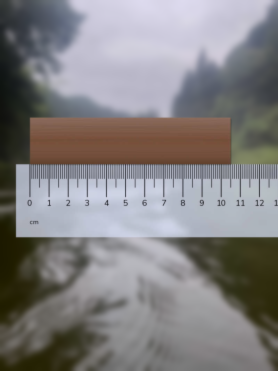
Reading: 10.5 cm
